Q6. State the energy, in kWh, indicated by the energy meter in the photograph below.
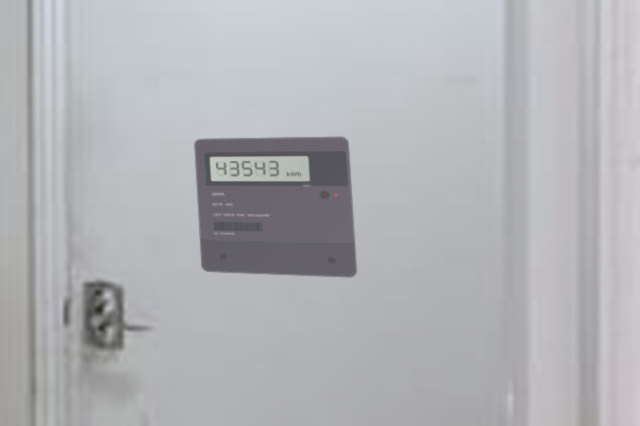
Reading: 43543 kWh
